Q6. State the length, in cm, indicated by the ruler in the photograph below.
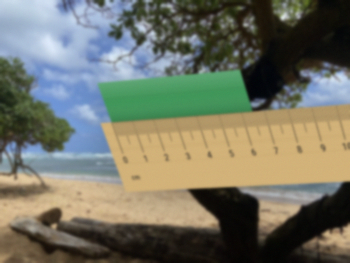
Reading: 6.5 cm
